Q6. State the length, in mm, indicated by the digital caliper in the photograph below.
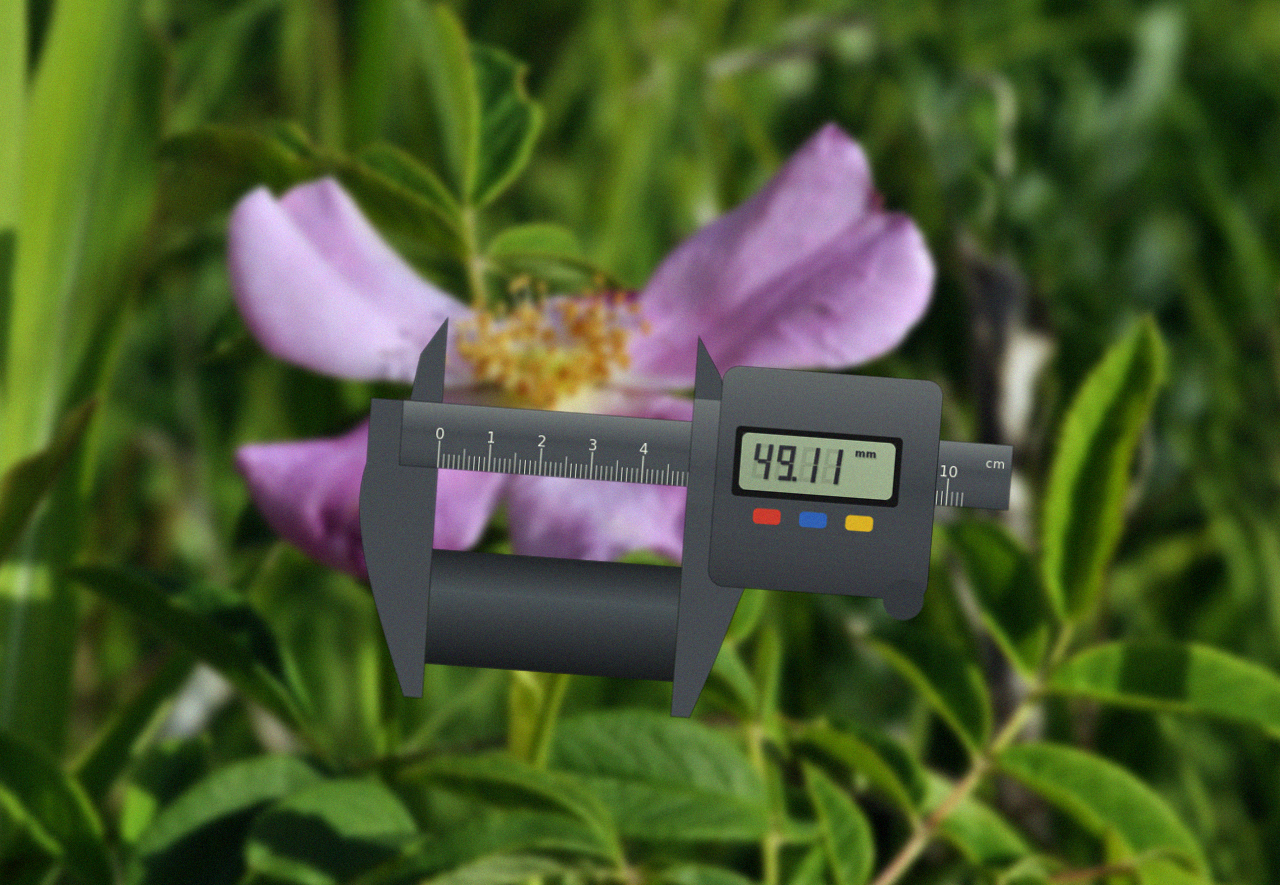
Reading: 49.11 mm
